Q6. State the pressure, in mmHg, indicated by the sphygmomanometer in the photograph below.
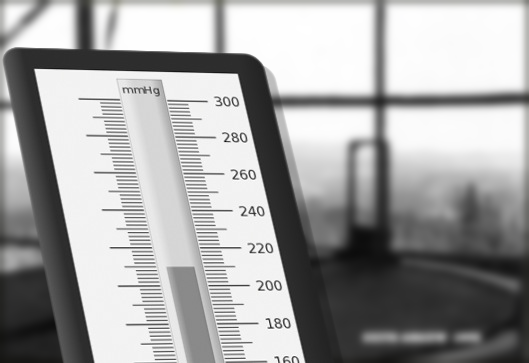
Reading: 210 mmHg
